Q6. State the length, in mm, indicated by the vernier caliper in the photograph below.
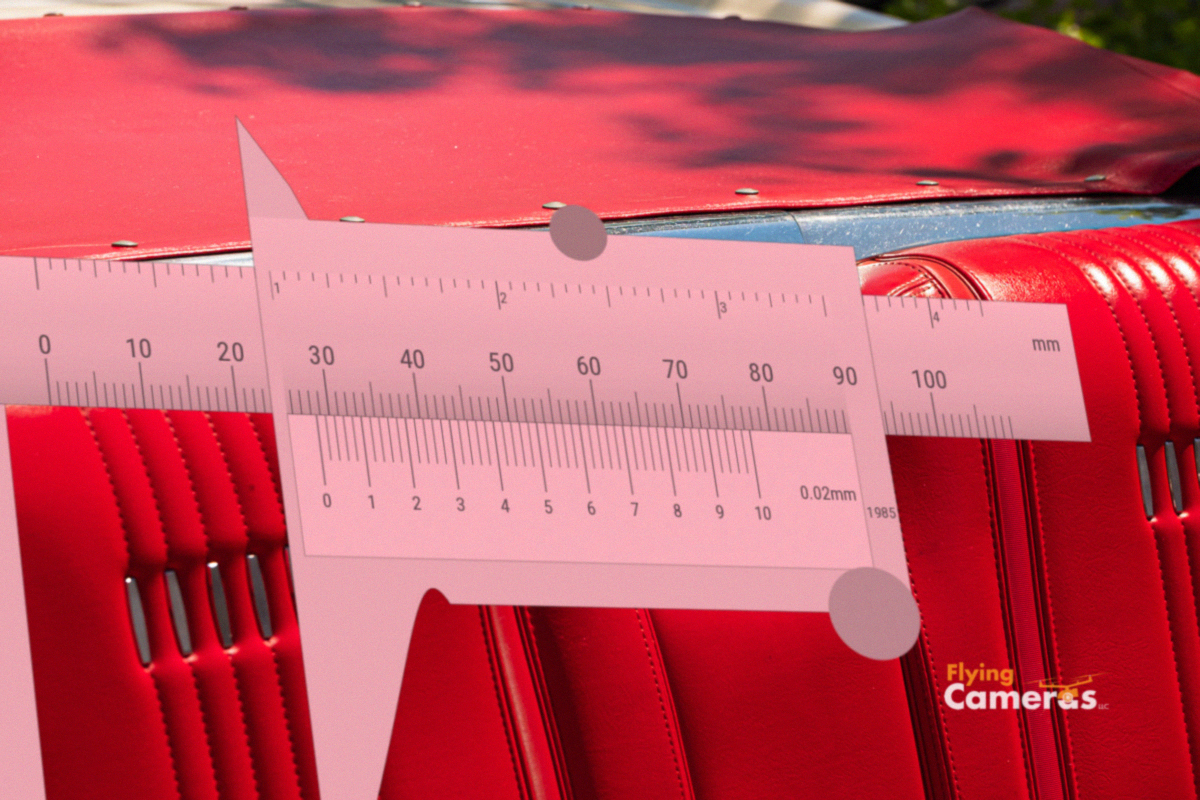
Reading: 28.6 mm
